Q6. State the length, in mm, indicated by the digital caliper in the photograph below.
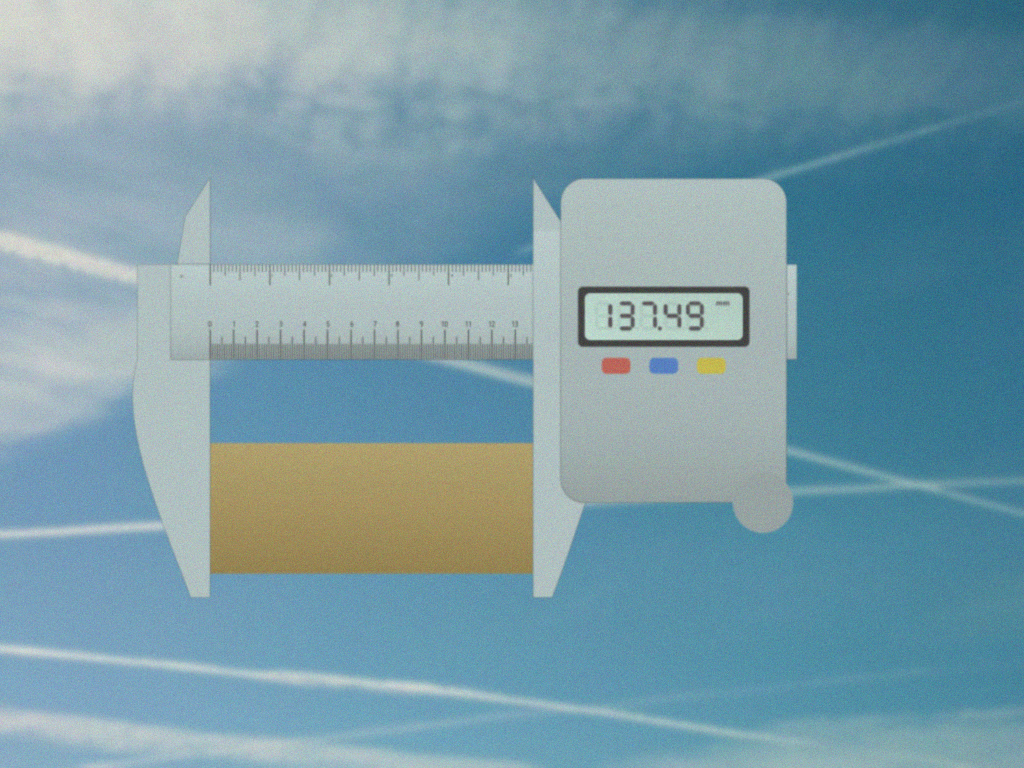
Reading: 137.49 mm
